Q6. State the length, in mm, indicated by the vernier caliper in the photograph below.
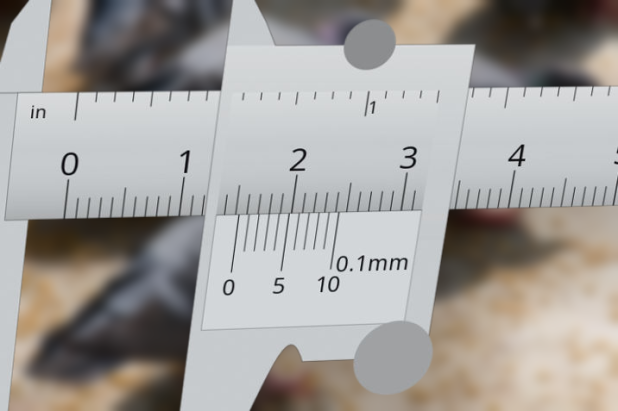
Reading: 15.3 mm
